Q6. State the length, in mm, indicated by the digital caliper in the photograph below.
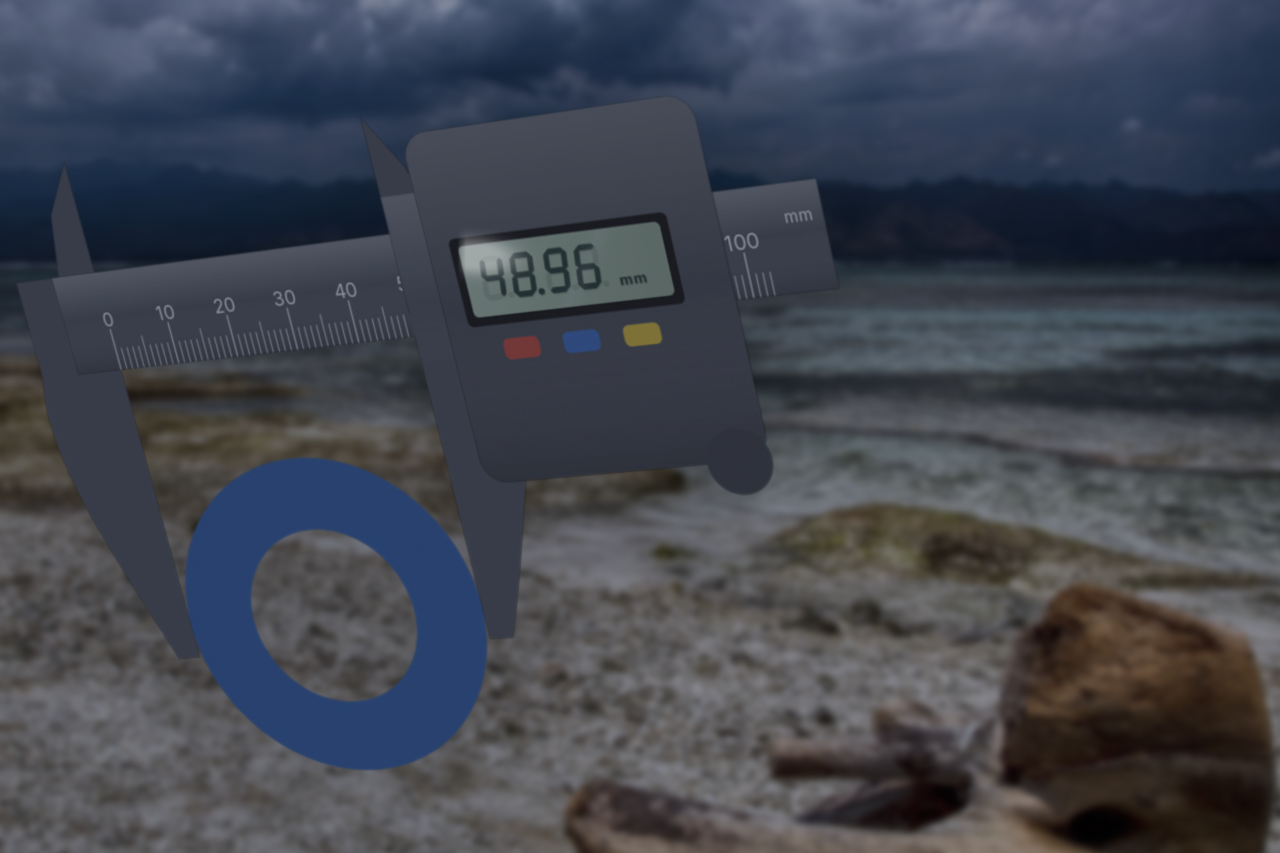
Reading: 48.96 mm
